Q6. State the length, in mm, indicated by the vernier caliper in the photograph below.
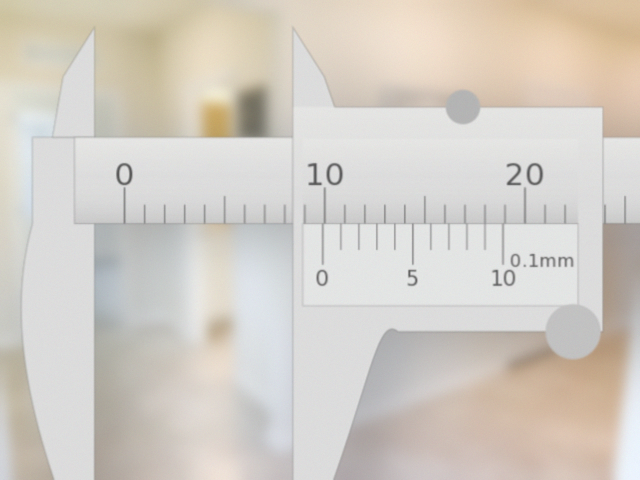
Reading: 9.9 mm
